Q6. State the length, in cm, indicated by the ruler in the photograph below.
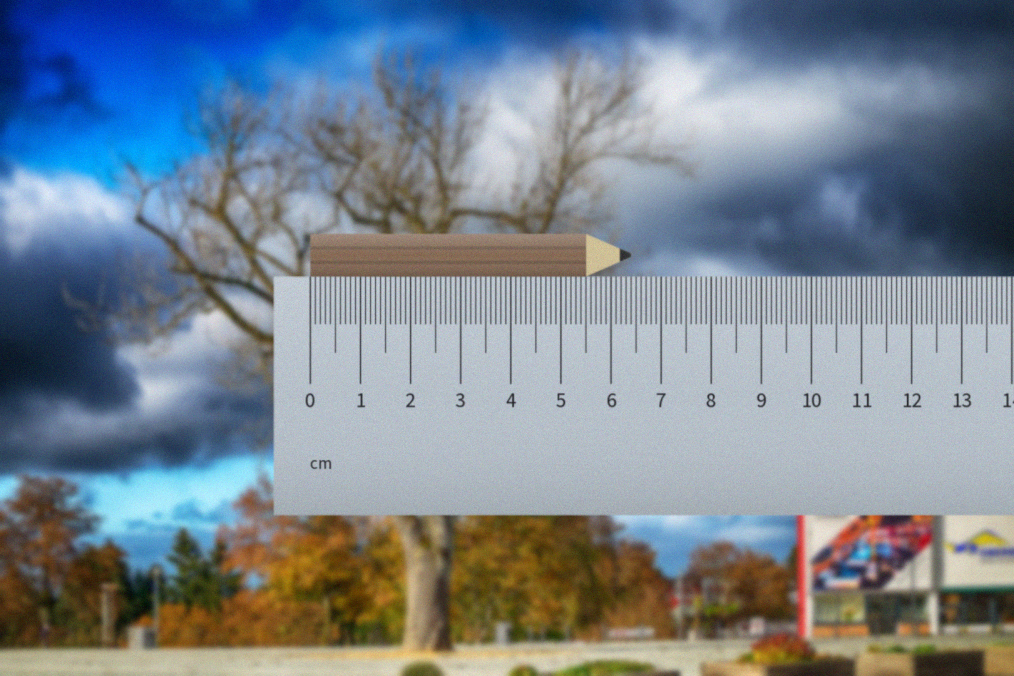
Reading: 6.4 cm
